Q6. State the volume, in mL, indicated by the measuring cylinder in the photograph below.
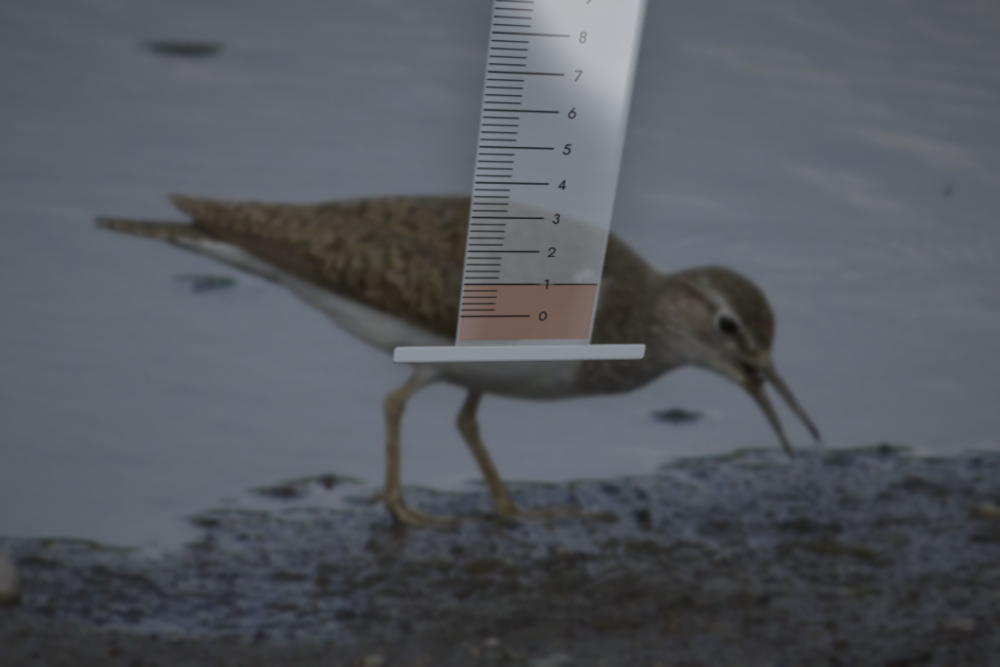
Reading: 1 mL
